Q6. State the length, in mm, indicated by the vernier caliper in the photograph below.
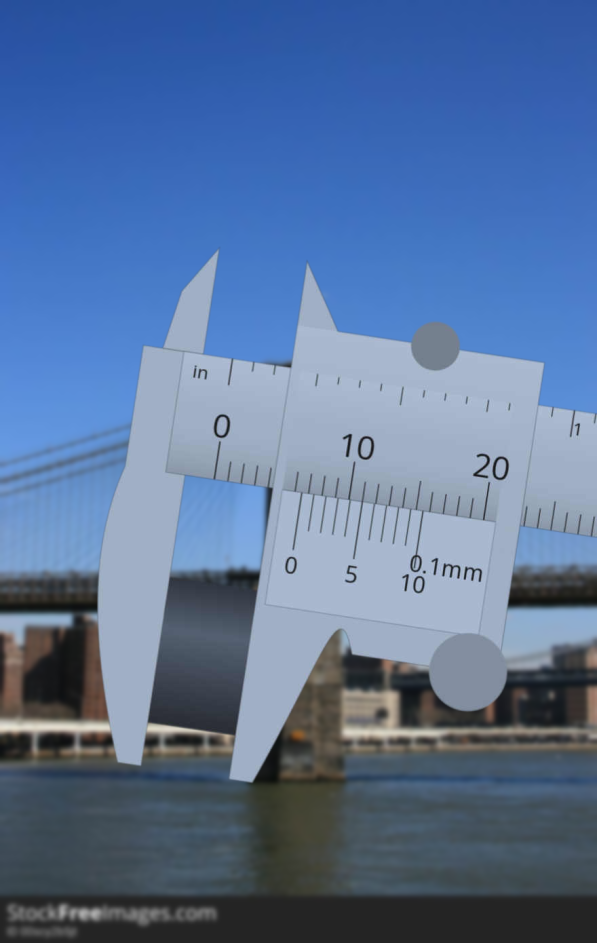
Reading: 6.5 mm
